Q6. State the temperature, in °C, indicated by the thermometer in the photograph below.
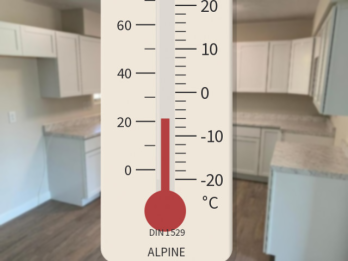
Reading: -6 °C
